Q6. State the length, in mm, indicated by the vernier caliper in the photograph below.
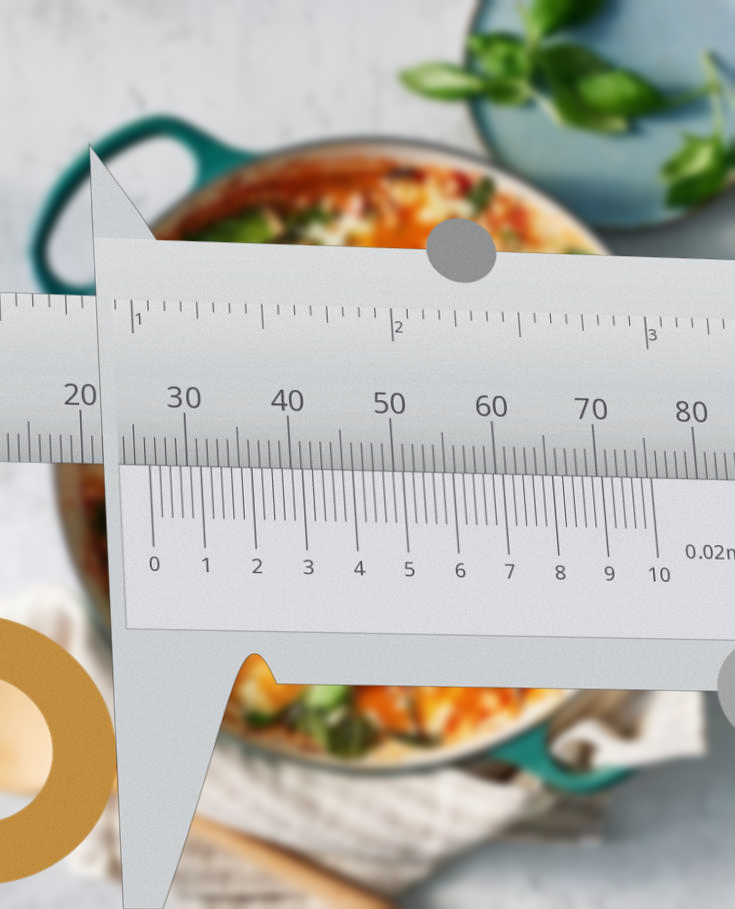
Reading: 26.4 mm
